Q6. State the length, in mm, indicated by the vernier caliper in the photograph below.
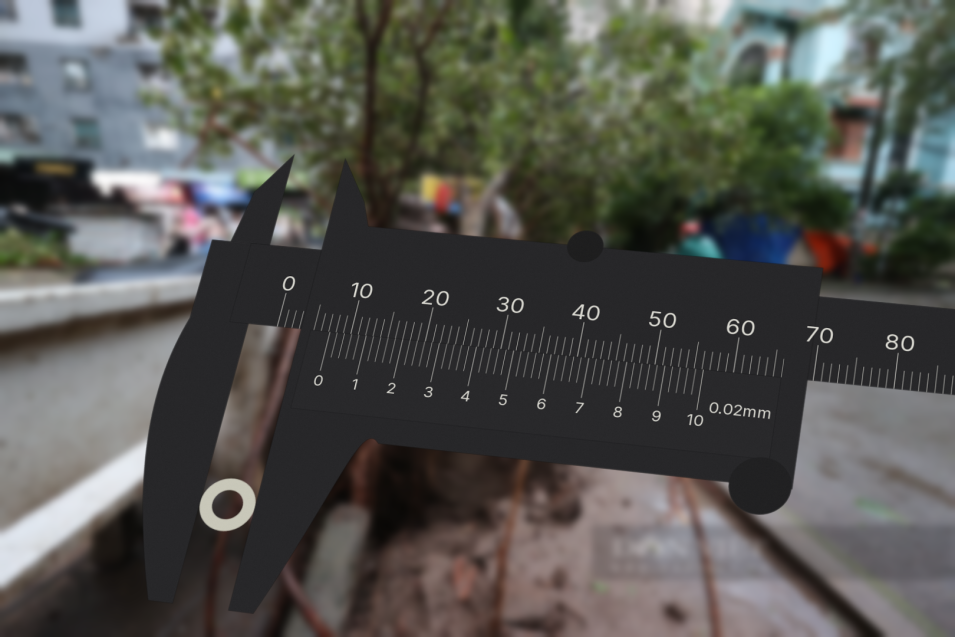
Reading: 7.2 mm
